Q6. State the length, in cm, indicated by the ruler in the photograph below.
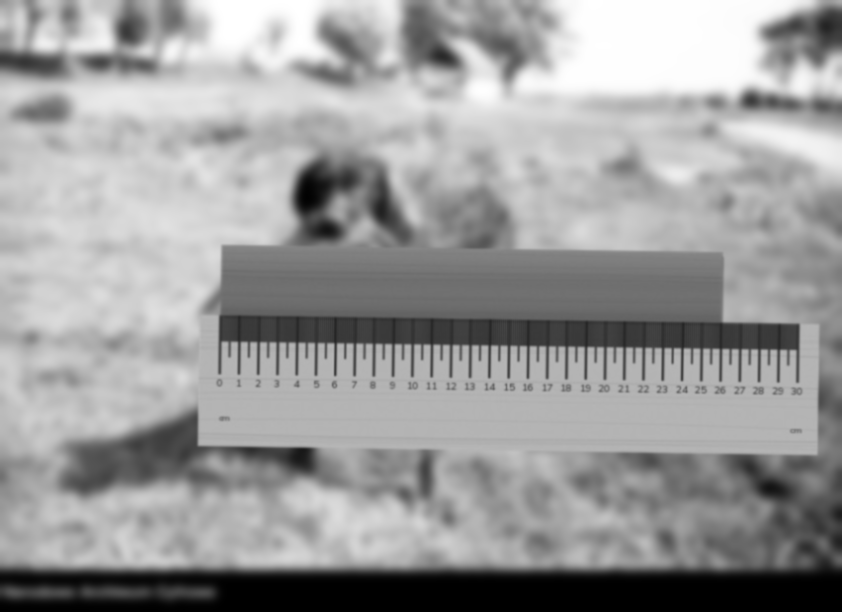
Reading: 26 cm
